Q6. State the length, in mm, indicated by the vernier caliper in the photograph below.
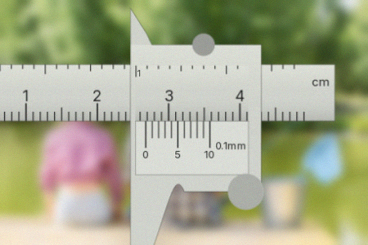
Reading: 26.8 mm
